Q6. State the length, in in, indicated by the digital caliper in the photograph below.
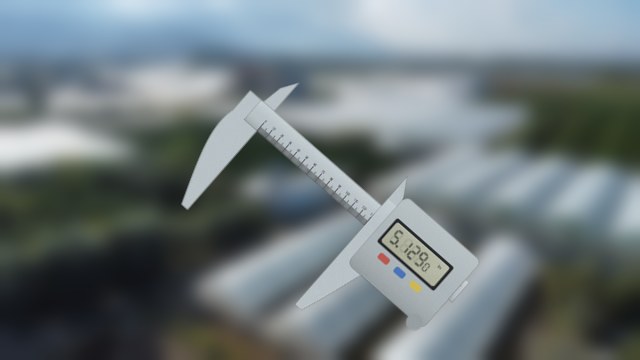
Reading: 5.1290 in
